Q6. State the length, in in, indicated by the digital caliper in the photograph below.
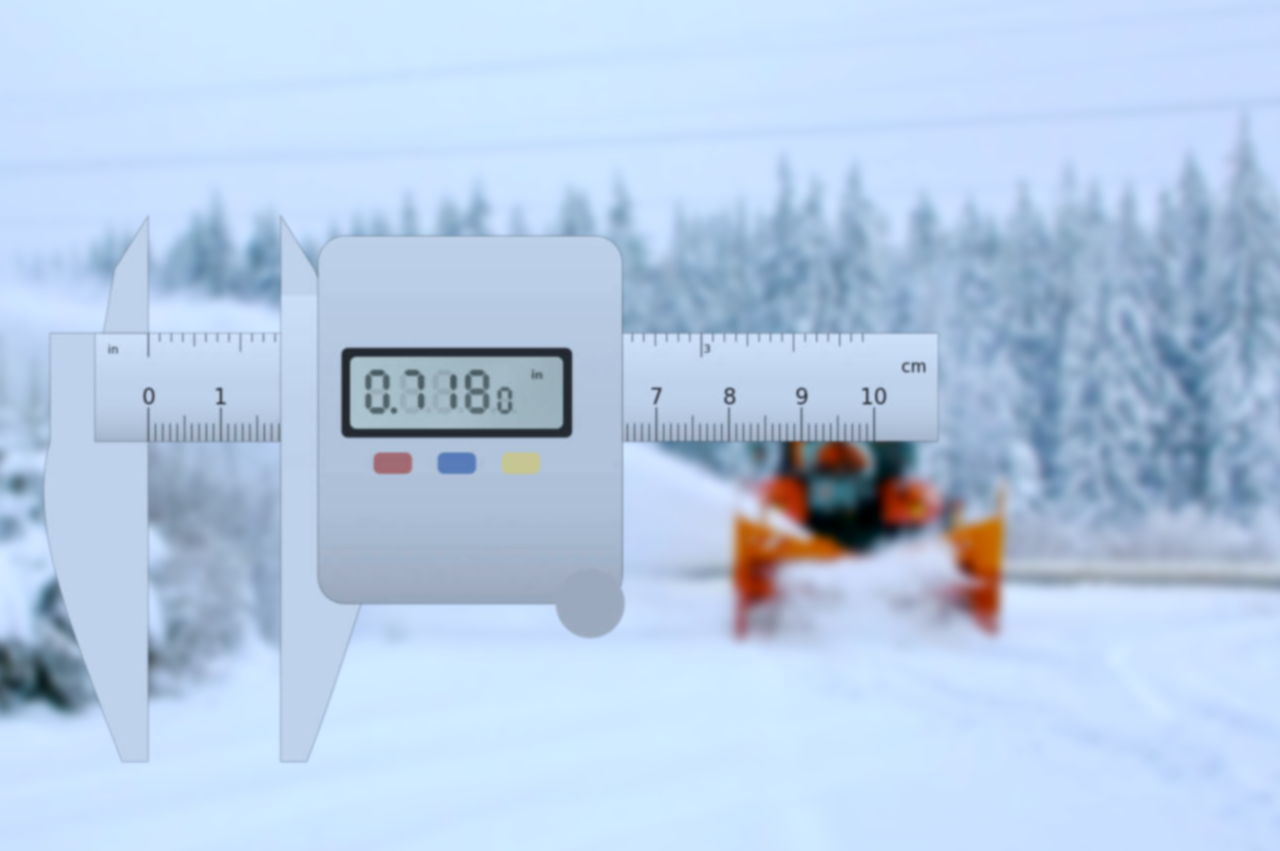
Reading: 0.7180 in
